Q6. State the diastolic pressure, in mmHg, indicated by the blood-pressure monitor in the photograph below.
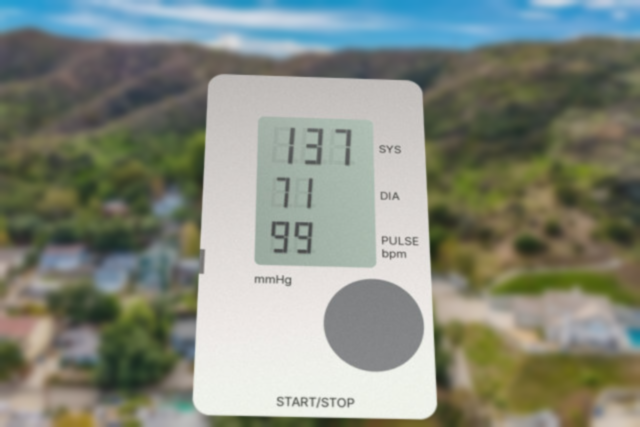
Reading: 71 mmHg
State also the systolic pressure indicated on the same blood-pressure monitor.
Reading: 137 mmHg
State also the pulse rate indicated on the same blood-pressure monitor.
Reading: 99 bpm
